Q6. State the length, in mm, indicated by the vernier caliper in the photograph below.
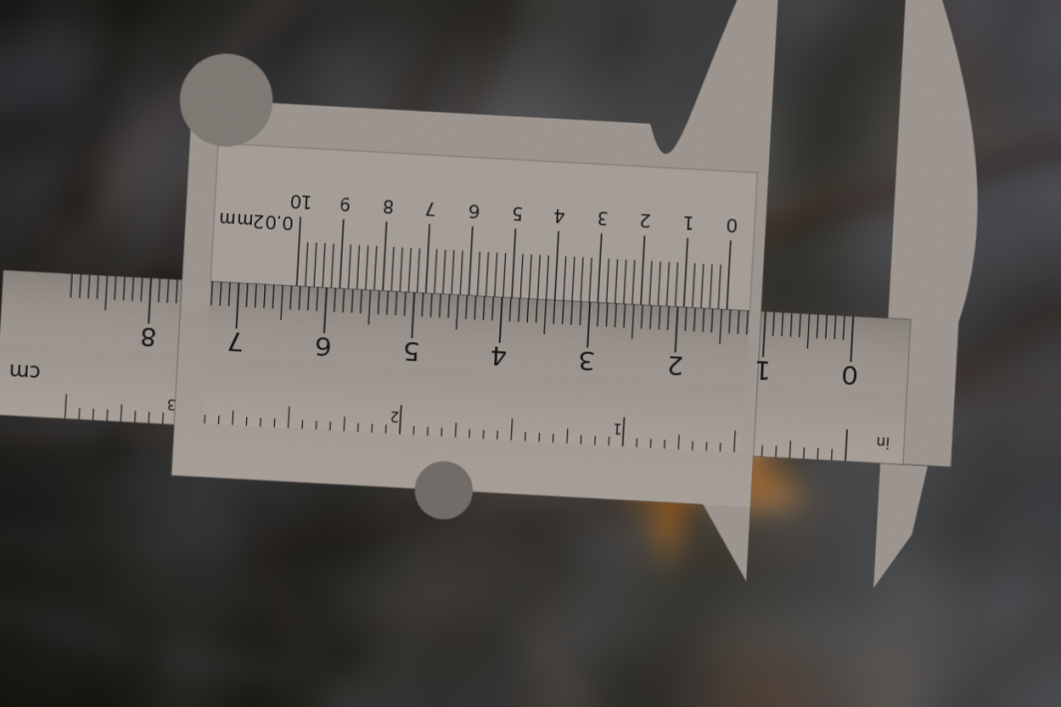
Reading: 14.4 mm
